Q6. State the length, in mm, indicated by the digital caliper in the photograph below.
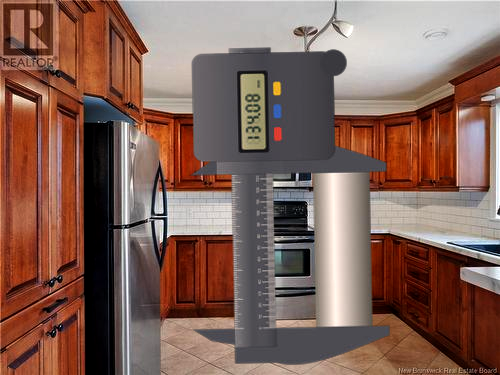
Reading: 134.08 mm
